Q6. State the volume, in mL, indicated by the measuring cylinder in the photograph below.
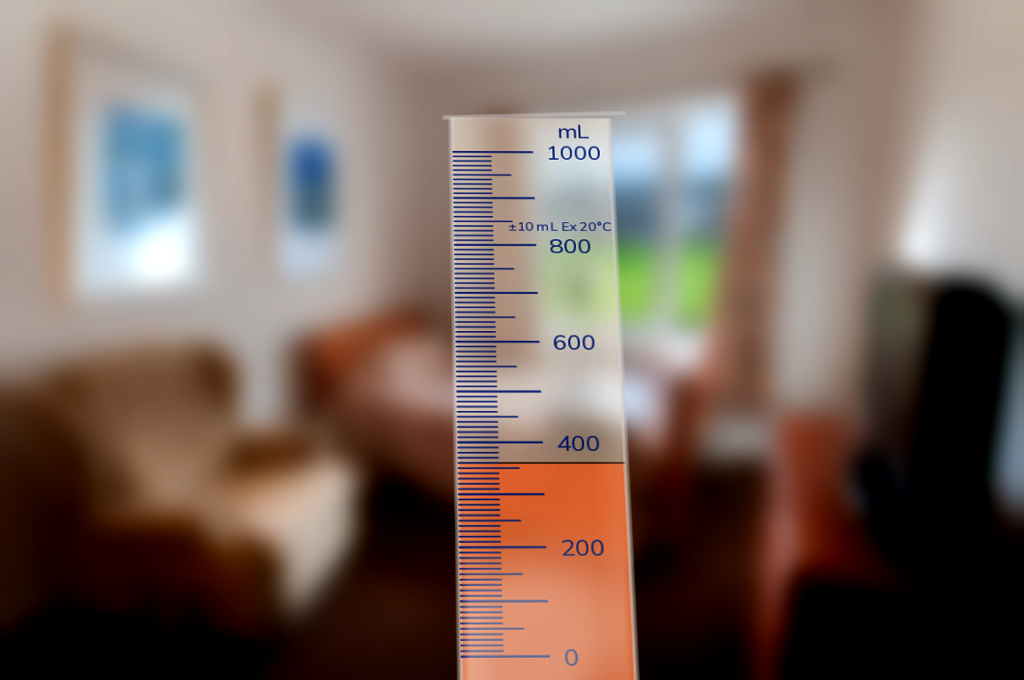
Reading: 360 mL
